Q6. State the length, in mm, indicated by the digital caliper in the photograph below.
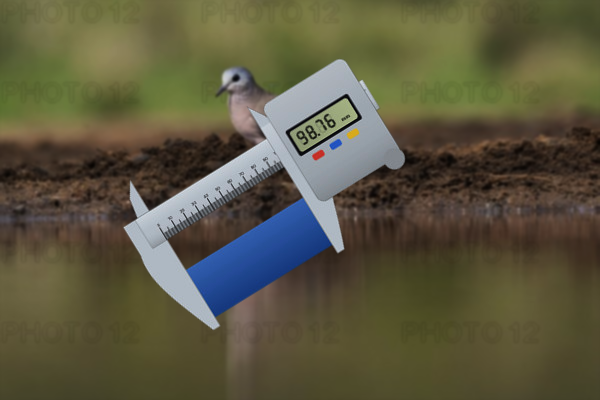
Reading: 98.76 mm
